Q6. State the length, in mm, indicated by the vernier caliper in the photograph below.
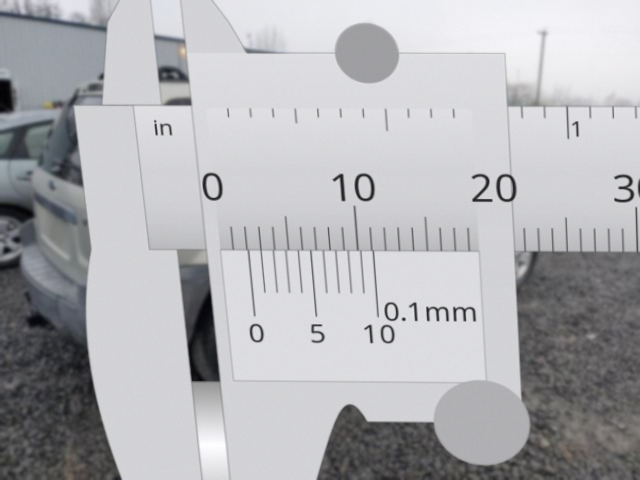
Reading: 2.1 mm
